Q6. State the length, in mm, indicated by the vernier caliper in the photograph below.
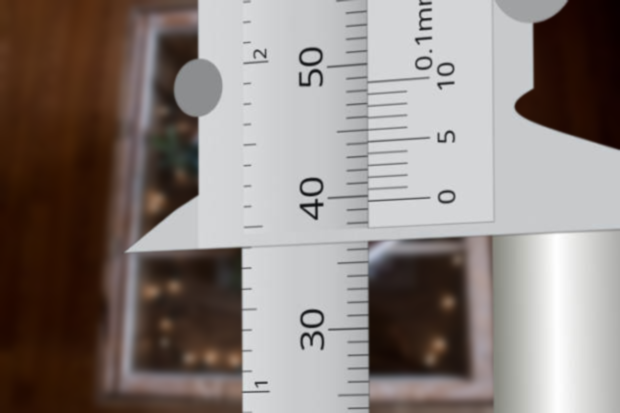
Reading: 39.6 mm
